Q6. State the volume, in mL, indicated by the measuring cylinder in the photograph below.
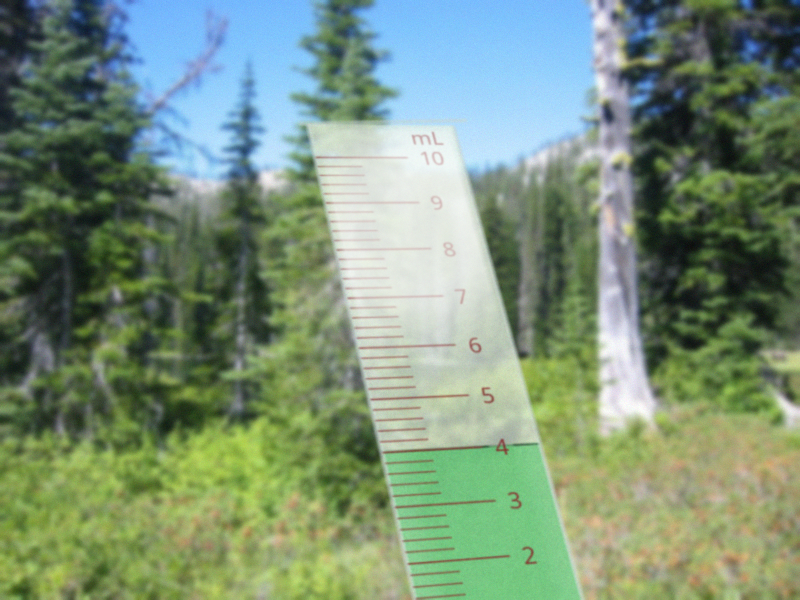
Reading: 4 mL
